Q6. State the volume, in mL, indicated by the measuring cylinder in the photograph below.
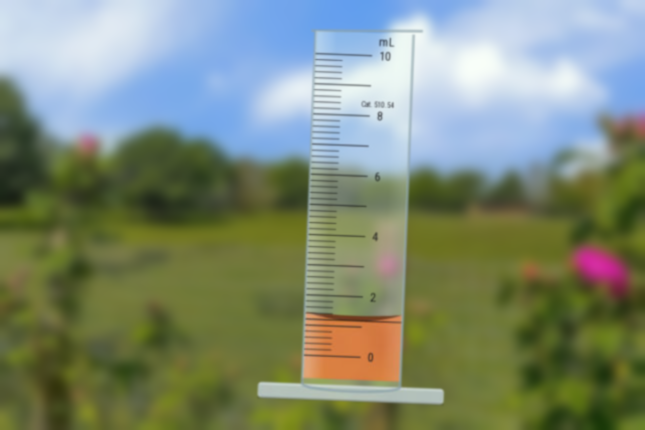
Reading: 1.2 mL
